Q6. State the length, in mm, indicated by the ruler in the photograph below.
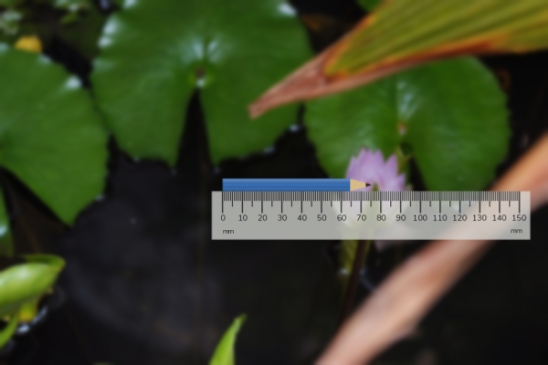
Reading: 75 mm
